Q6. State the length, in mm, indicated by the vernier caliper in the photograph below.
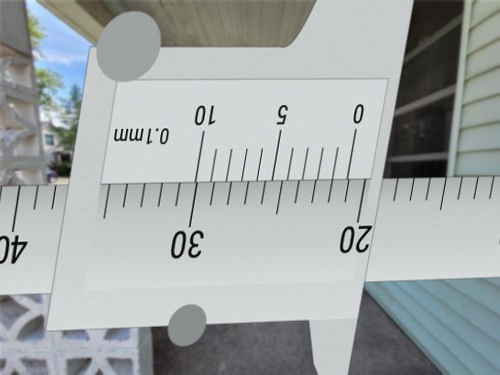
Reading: 21.1 mm
